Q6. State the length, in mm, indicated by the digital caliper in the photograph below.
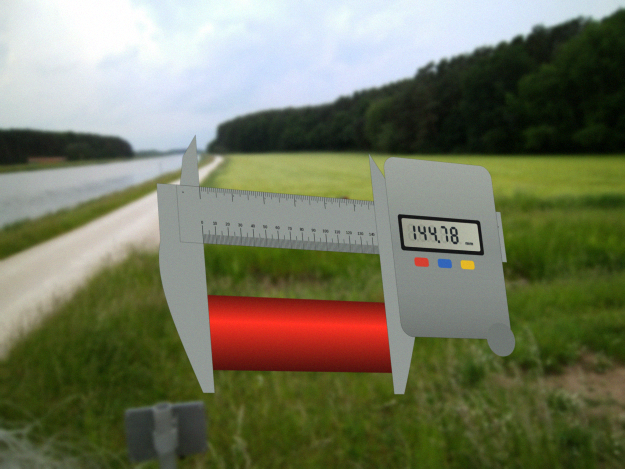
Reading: 144.78 mm
